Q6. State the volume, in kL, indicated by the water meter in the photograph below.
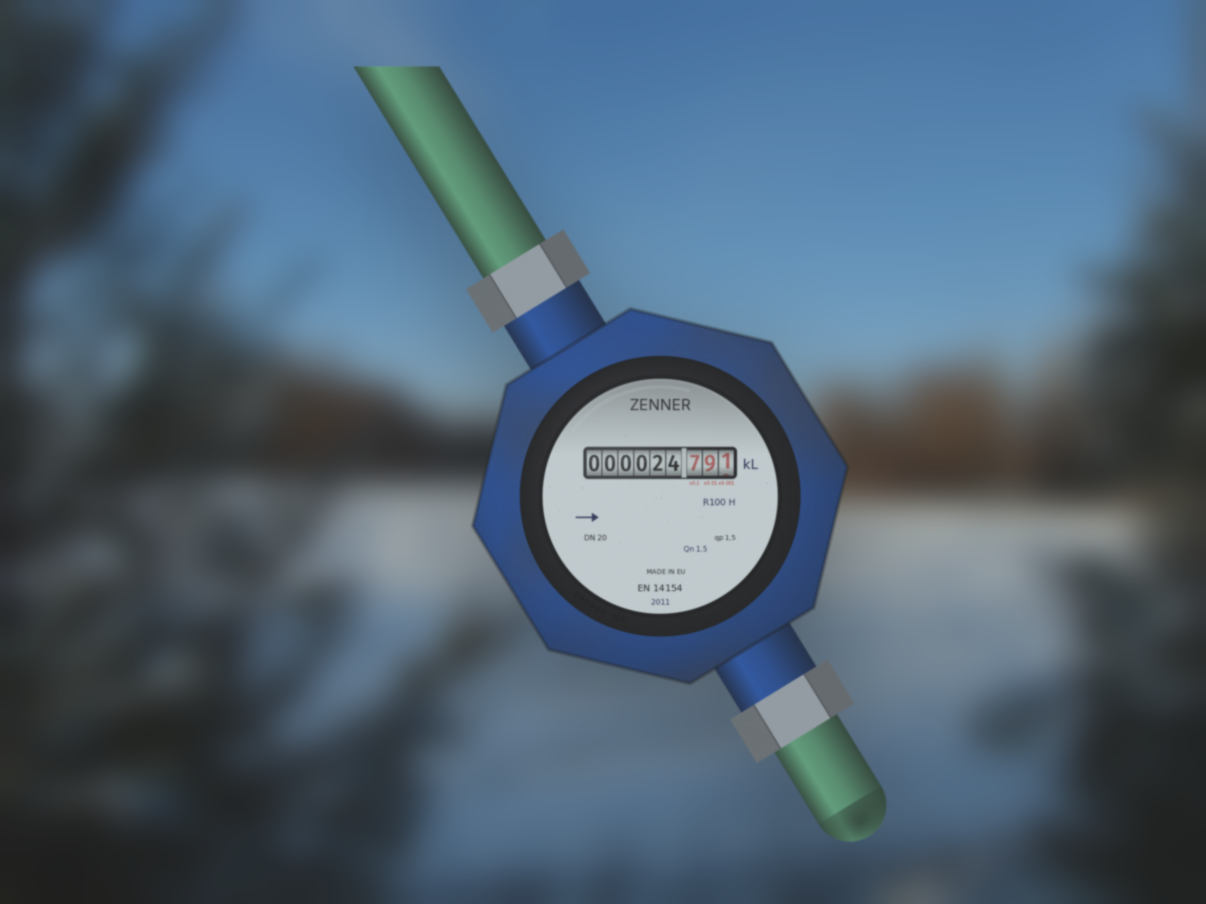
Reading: 24.791 kL
